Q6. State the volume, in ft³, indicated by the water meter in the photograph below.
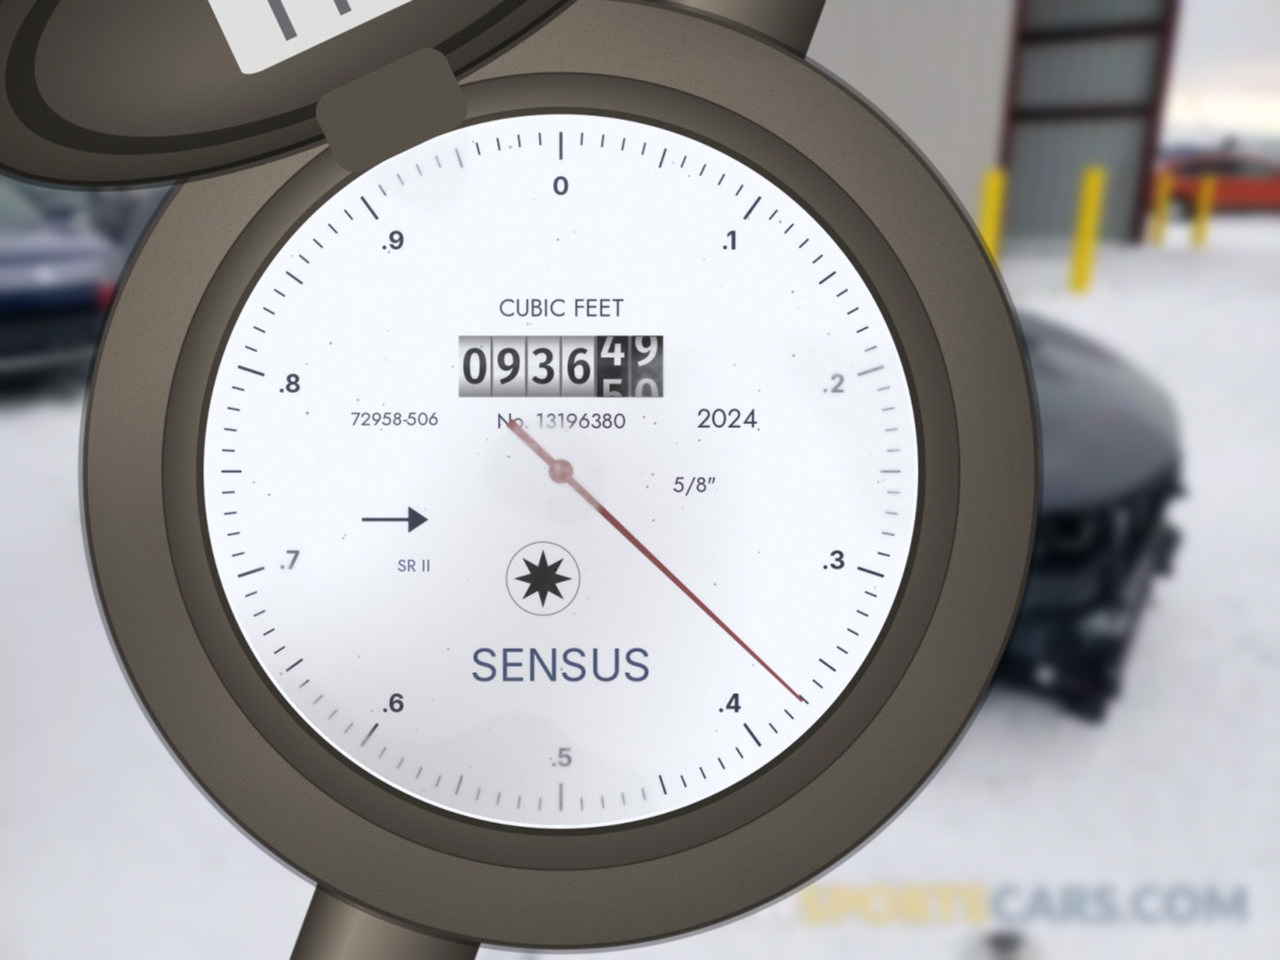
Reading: 93649.37 ft³
